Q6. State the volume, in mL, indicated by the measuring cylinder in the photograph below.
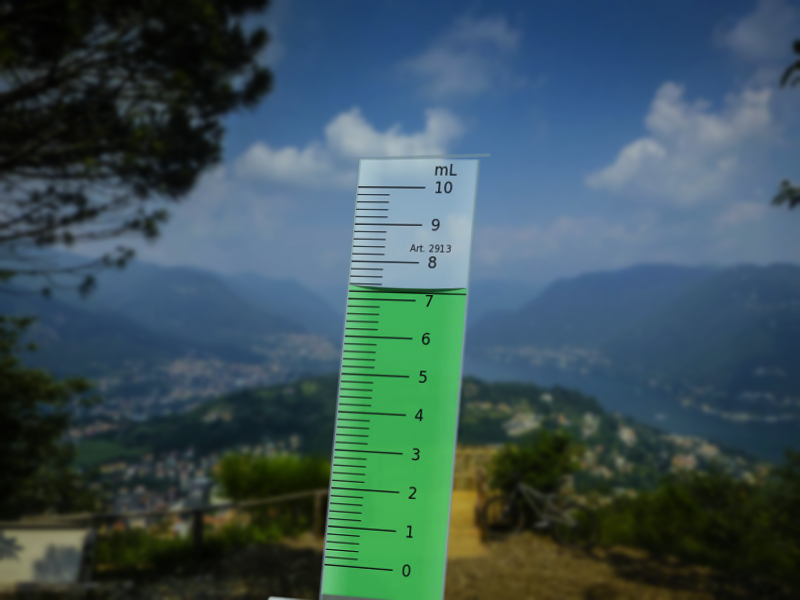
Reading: 7.2 mL
